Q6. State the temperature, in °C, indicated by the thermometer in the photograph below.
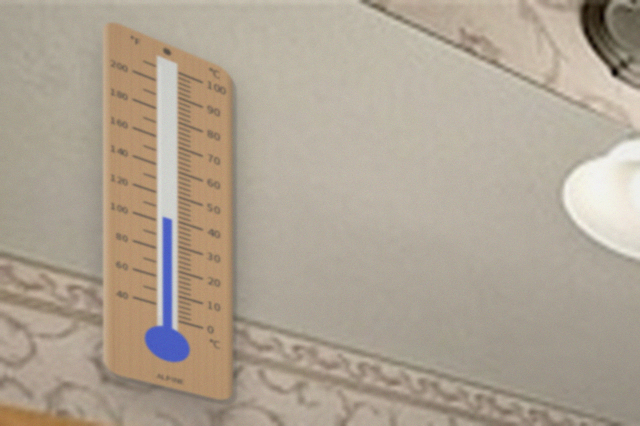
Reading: 40 °C
